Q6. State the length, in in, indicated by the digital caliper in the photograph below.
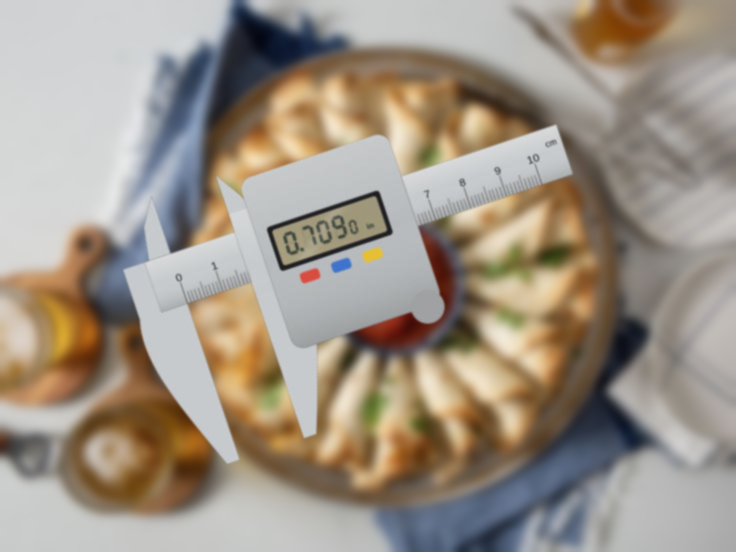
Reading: 0.7090 in
